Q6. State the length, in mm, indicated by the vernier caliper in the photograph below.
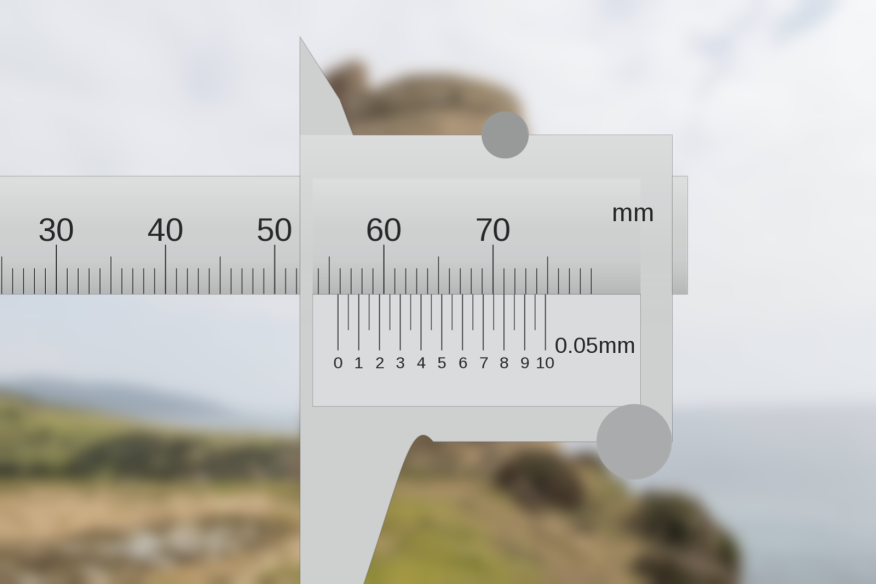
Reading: 55.8 mm
